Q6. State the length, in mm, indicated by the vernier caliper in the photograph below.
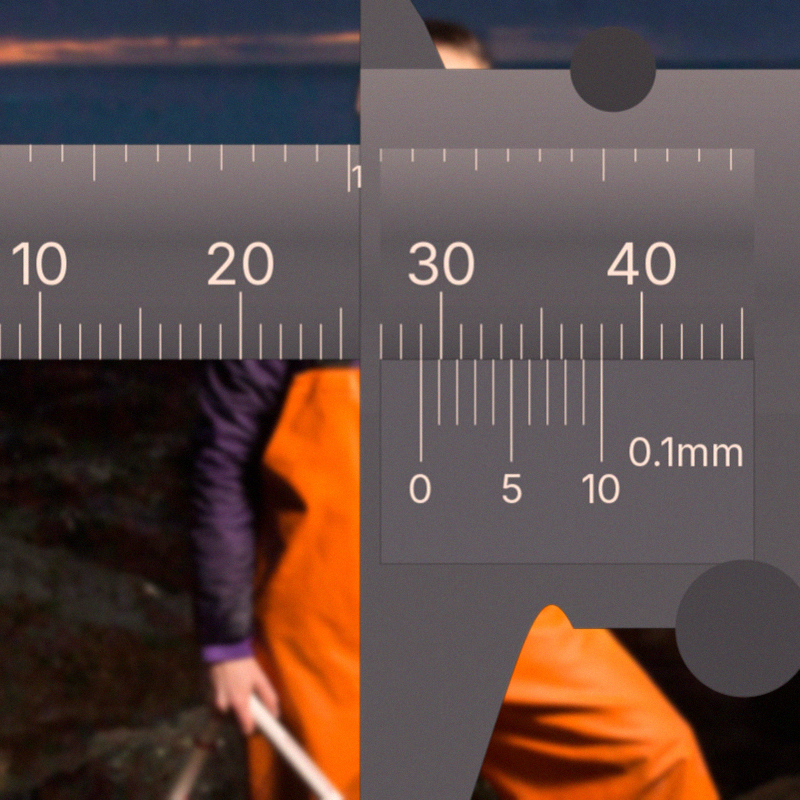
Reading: 29.0 mm
